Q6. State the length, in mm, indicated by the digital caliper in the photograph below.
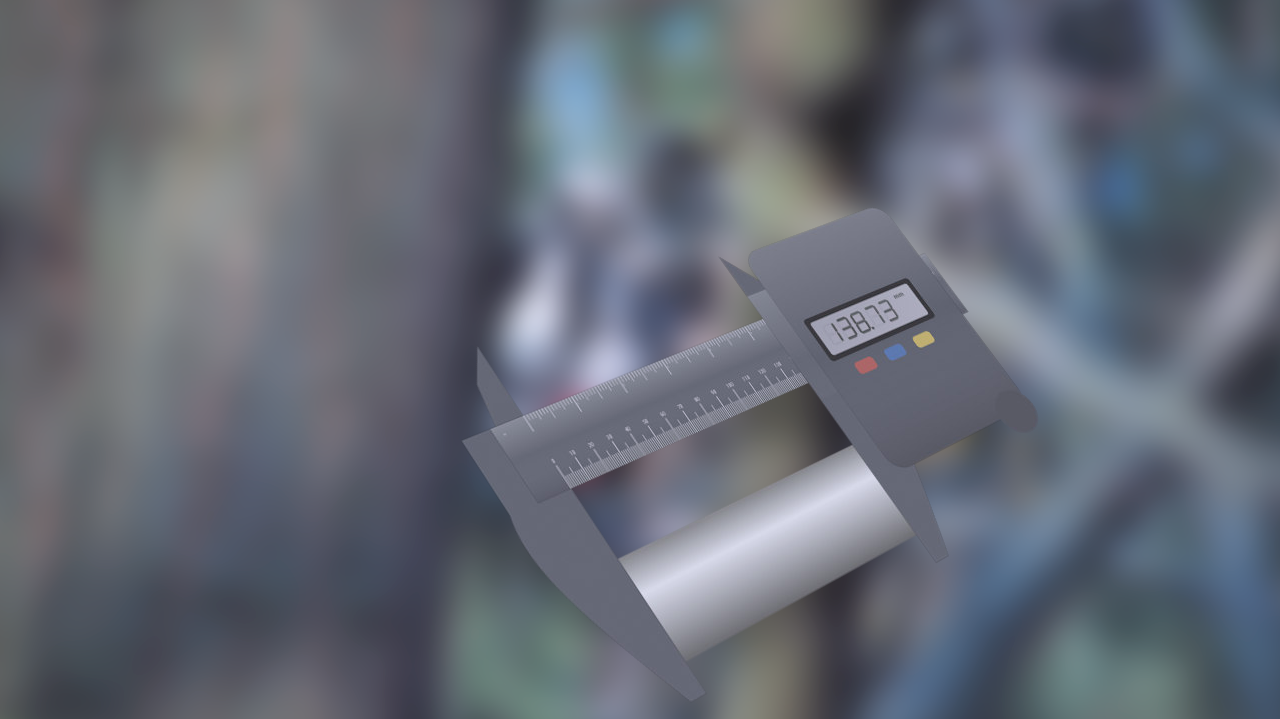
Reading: 138.73 mm
